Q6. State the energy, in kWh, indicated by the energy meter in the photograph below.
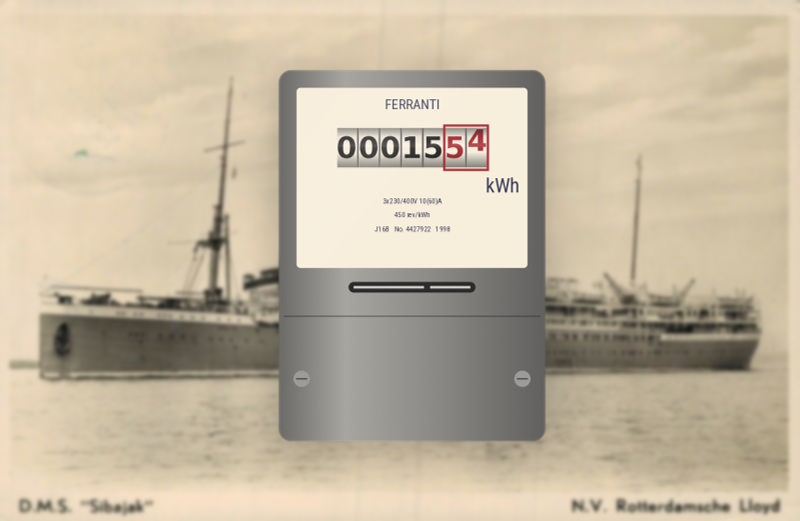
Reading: 15.54 kWh
